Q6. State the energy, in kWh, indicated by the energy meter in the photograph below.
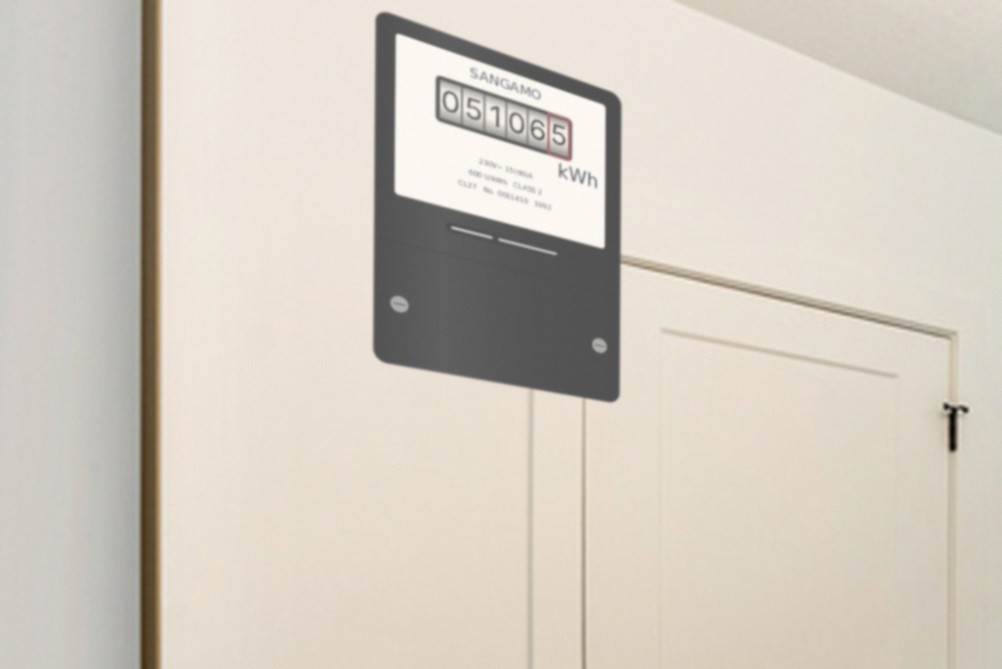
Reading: 5106.5 kWh
